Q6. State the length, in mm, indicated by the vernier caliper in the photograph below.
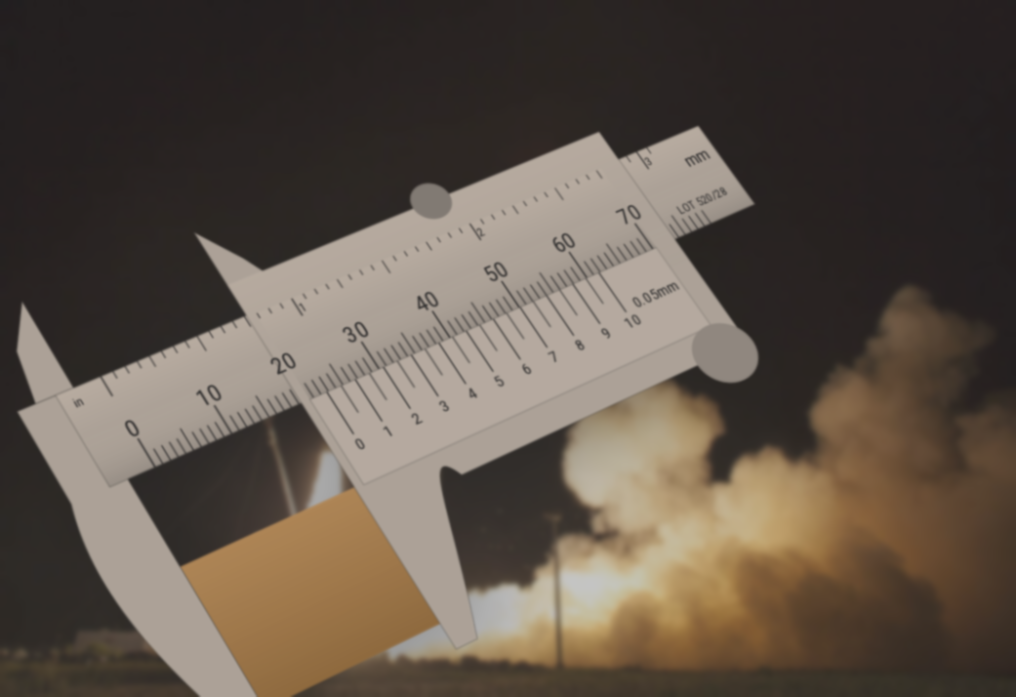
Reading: 22.8 mm
